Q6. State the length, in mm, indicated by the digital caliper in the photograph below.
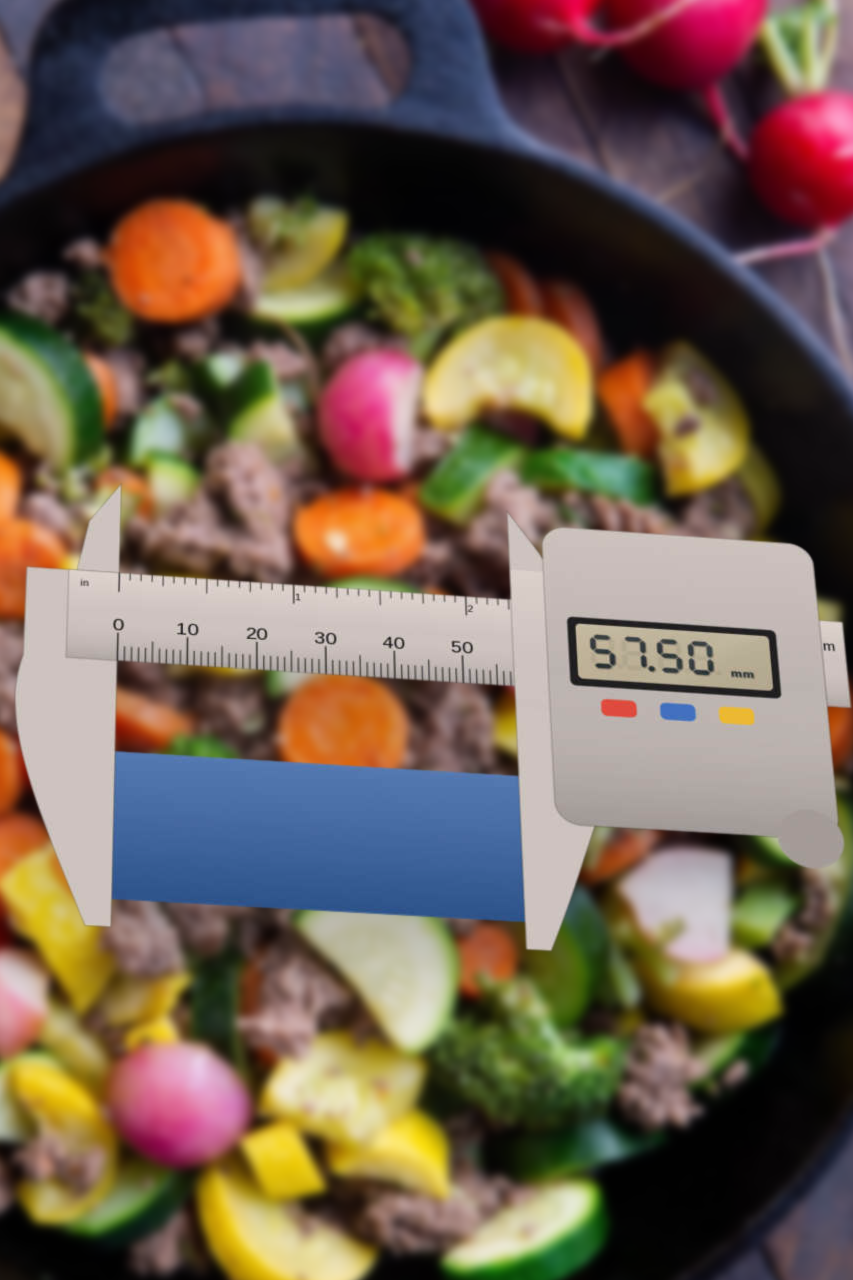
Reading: 57.50 mm
